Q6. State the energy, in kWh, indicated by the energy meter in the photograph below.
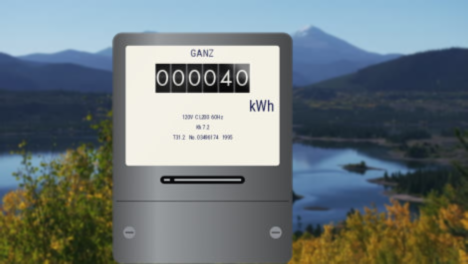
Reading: 40 kWh
